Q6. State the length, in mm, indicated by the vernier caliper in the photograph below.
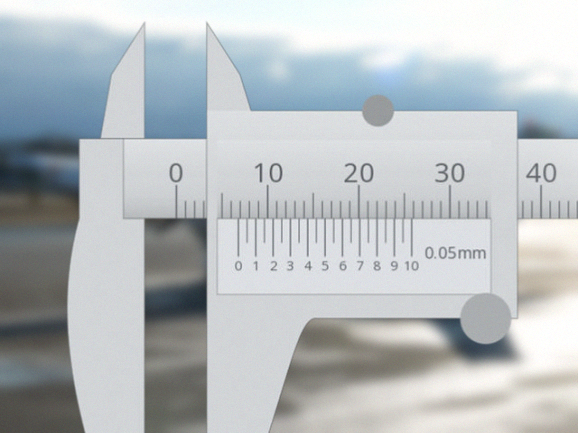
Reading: 6.8 mm
